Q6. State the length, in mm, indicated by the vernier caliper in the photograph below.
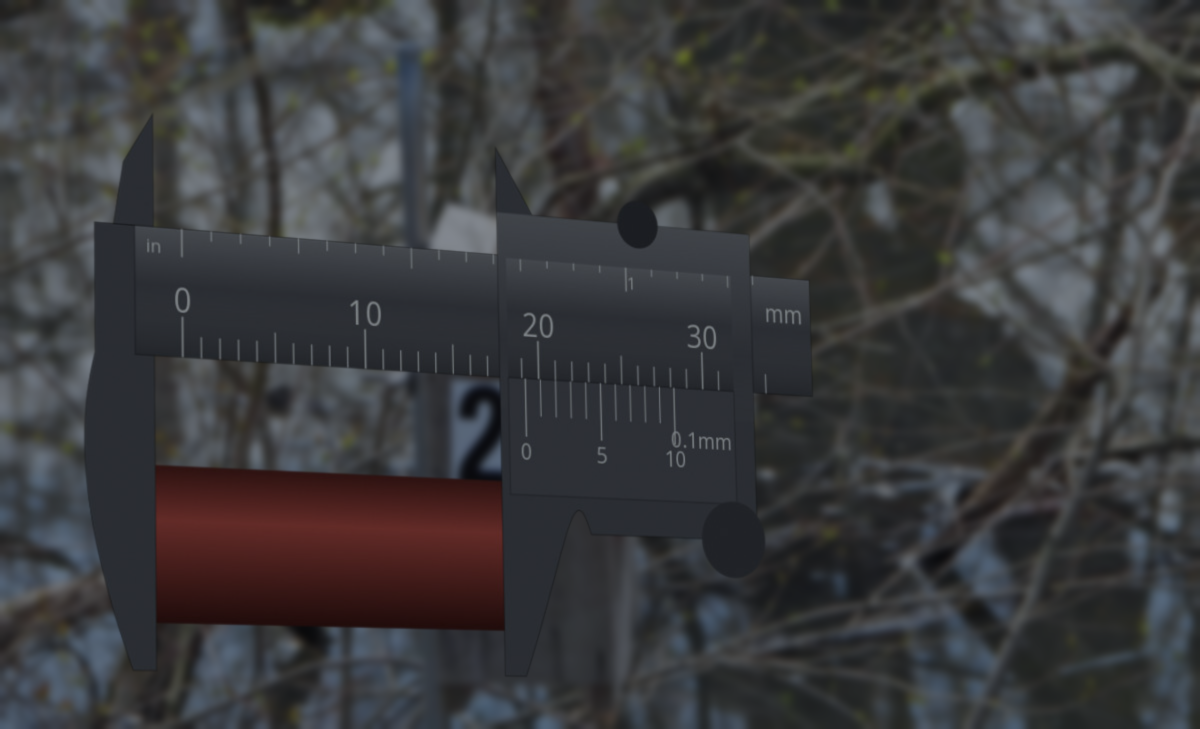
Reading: 19.2 mm
